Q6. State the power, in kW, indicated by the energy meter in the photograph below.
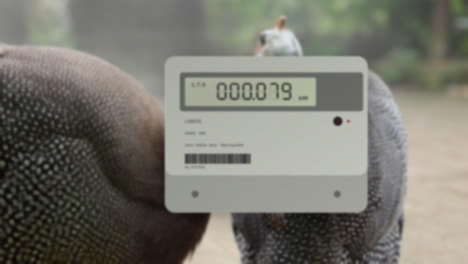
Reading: 0.079 kW
